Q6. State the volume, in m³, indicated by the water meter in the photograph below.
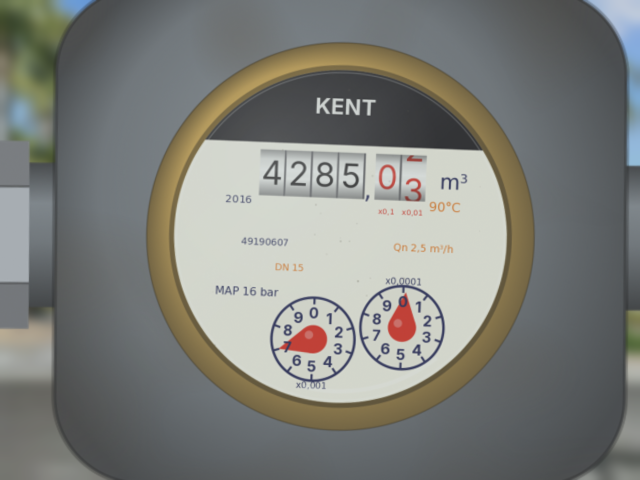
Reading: 4285.0270 m³
